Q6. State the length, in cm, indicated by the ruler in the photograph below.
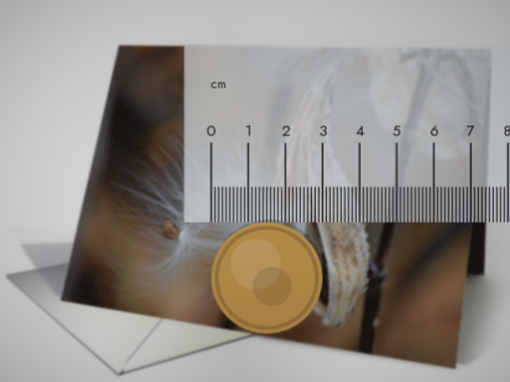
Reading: 3 cm
